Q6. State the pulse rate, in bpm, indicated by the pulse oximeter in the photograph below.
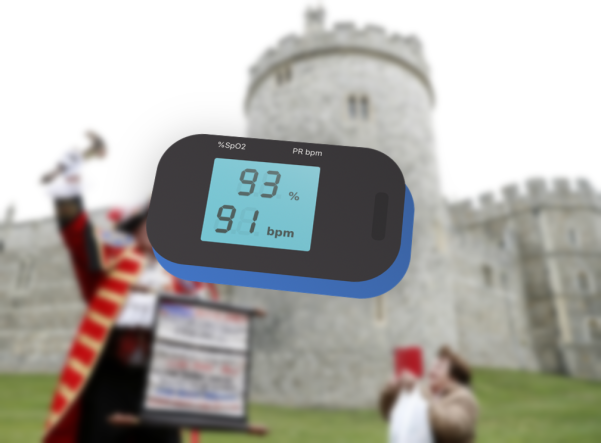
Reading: 91 bpm
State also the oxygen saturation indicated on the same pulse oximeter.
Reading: 93 %
